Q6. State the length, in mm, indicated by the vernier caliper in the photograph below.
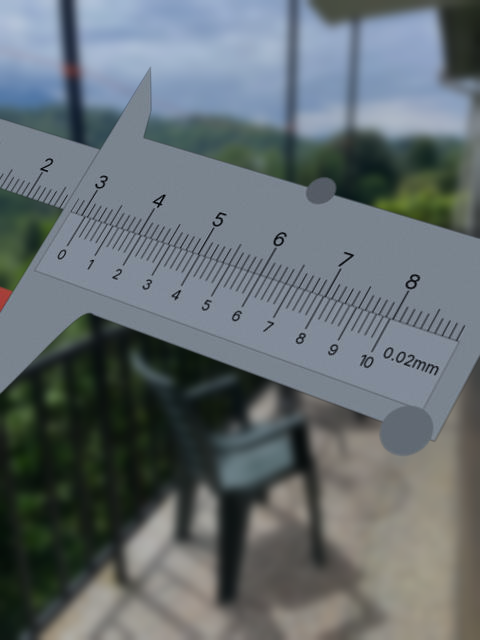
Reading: 30.6 mm
